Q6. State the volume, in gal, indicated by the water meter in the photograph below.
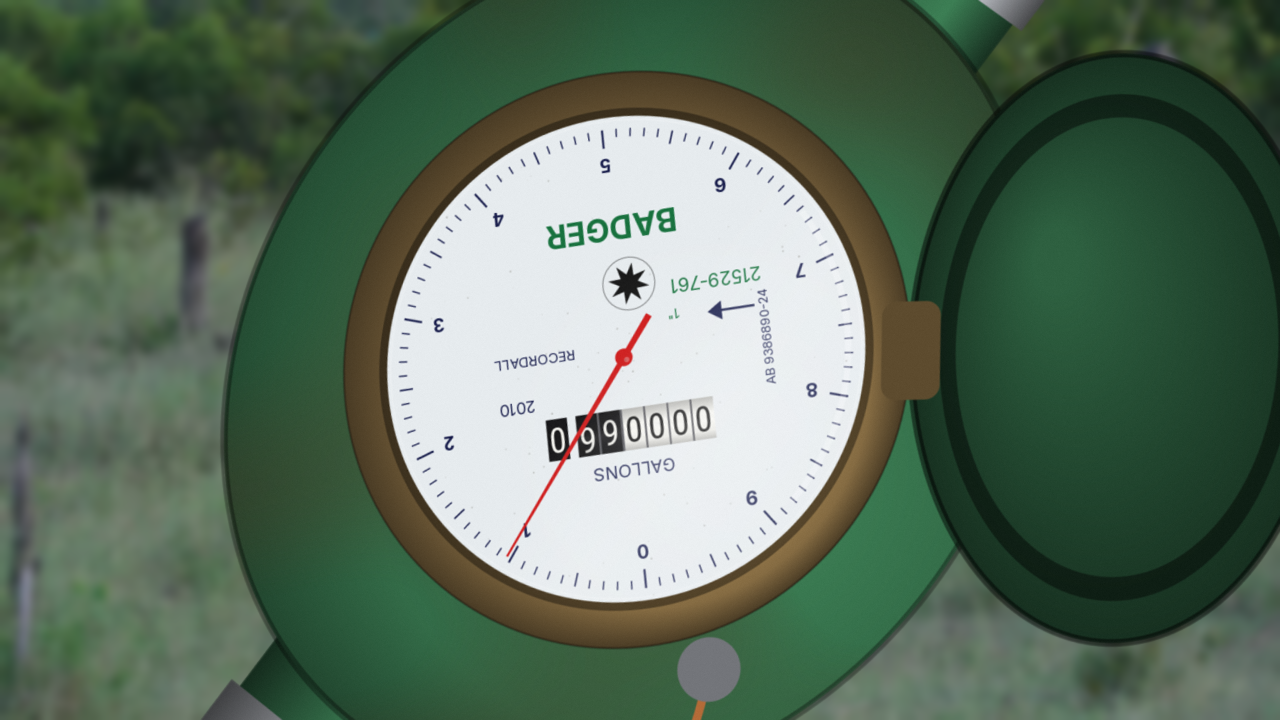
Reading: 661.0 gal
